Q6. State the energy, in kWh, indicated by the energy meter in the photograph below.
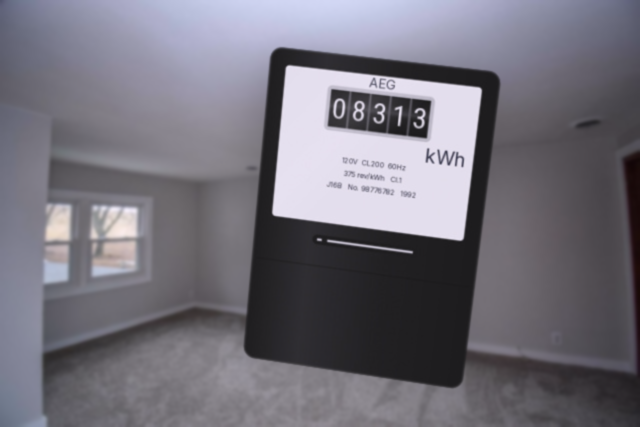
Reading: 8313 kWh
